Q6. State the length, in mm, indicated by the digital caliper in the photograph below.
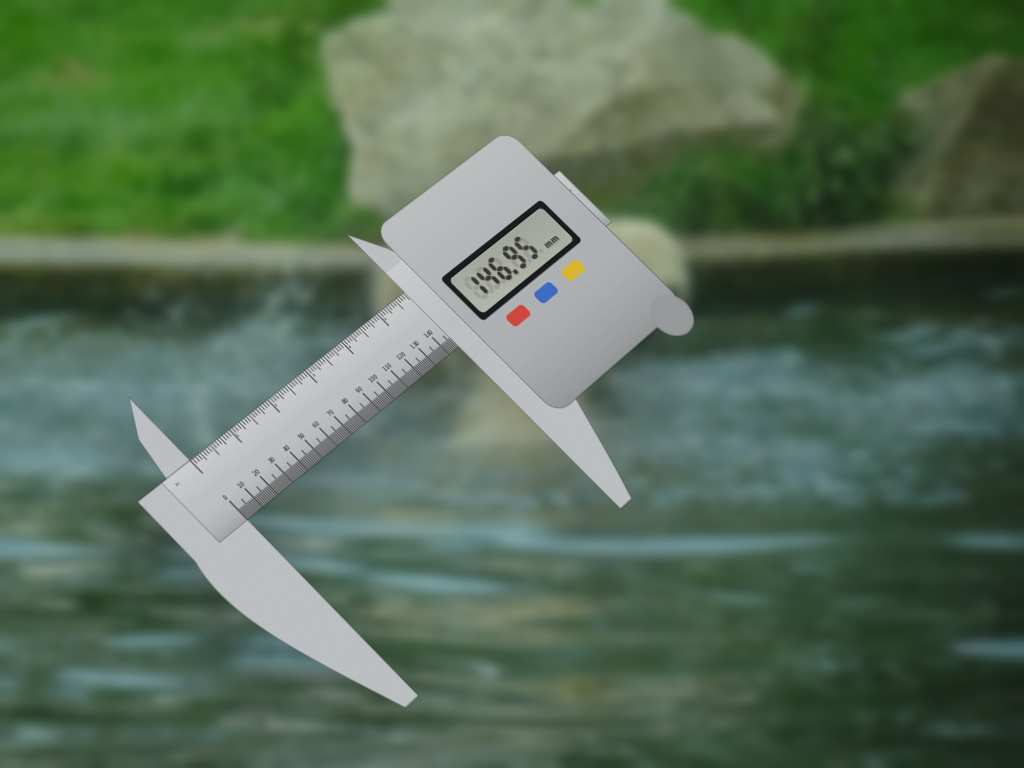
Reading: 146.95 mm
